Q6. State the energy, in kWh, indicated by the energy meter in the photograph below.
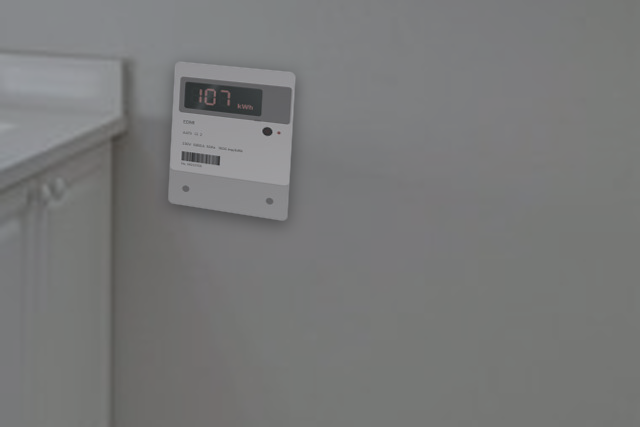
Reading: 107 kWh
